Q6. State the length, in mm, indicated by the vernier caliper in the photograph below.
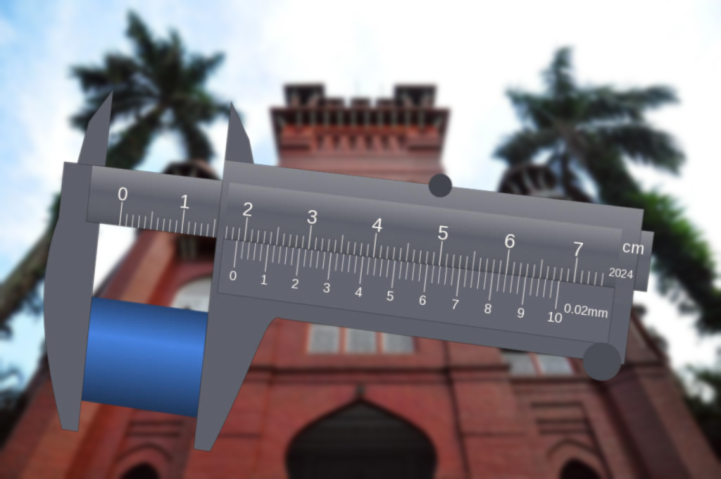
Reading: 18.8 mm
